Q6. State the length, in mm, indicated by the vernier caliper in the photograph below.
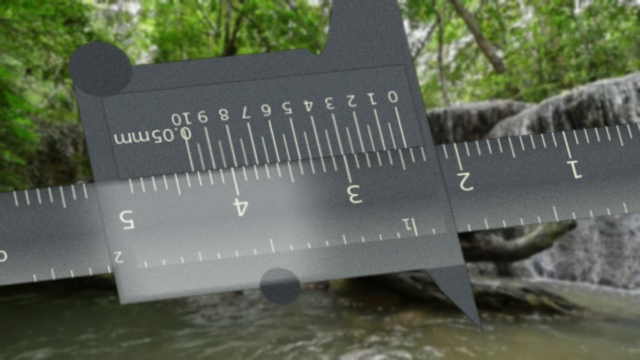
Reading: 24.4 mm
